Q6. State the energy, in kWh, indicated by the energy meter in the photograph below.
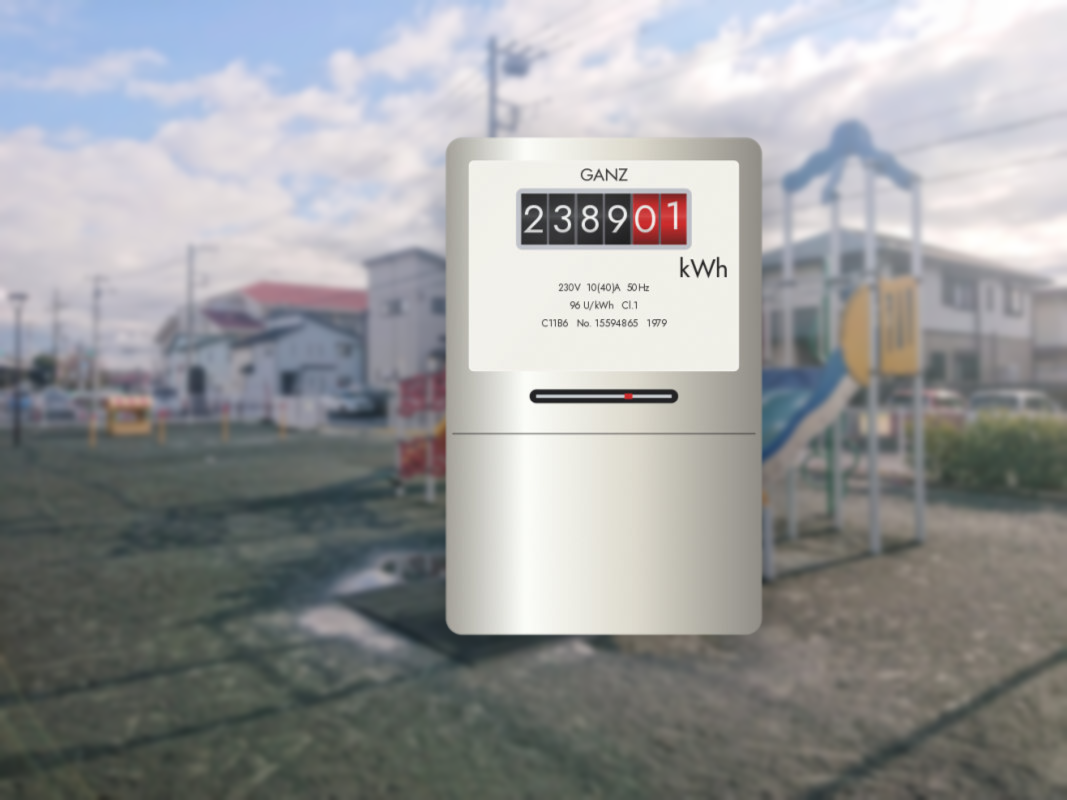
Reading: 2389.01 kWh
